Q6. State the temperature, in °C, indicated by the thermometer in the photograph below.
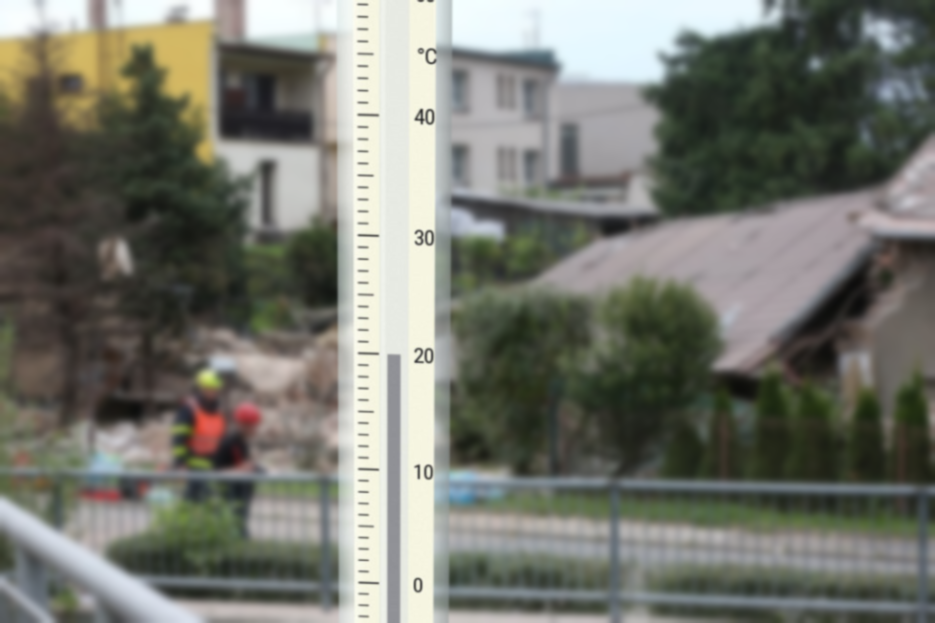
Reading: 20 °C
